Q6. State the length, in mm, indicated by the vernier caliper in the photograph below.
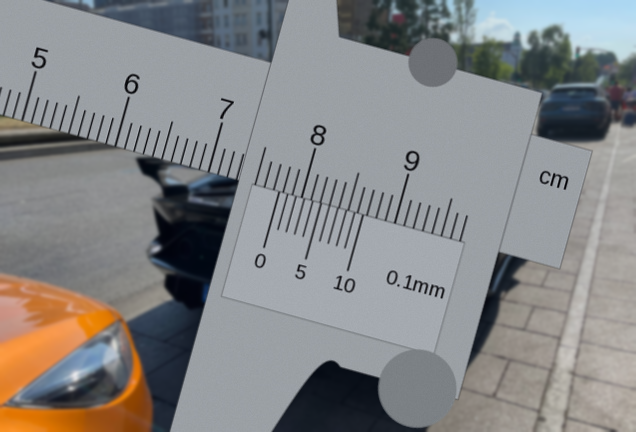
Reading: 77.6 mm
